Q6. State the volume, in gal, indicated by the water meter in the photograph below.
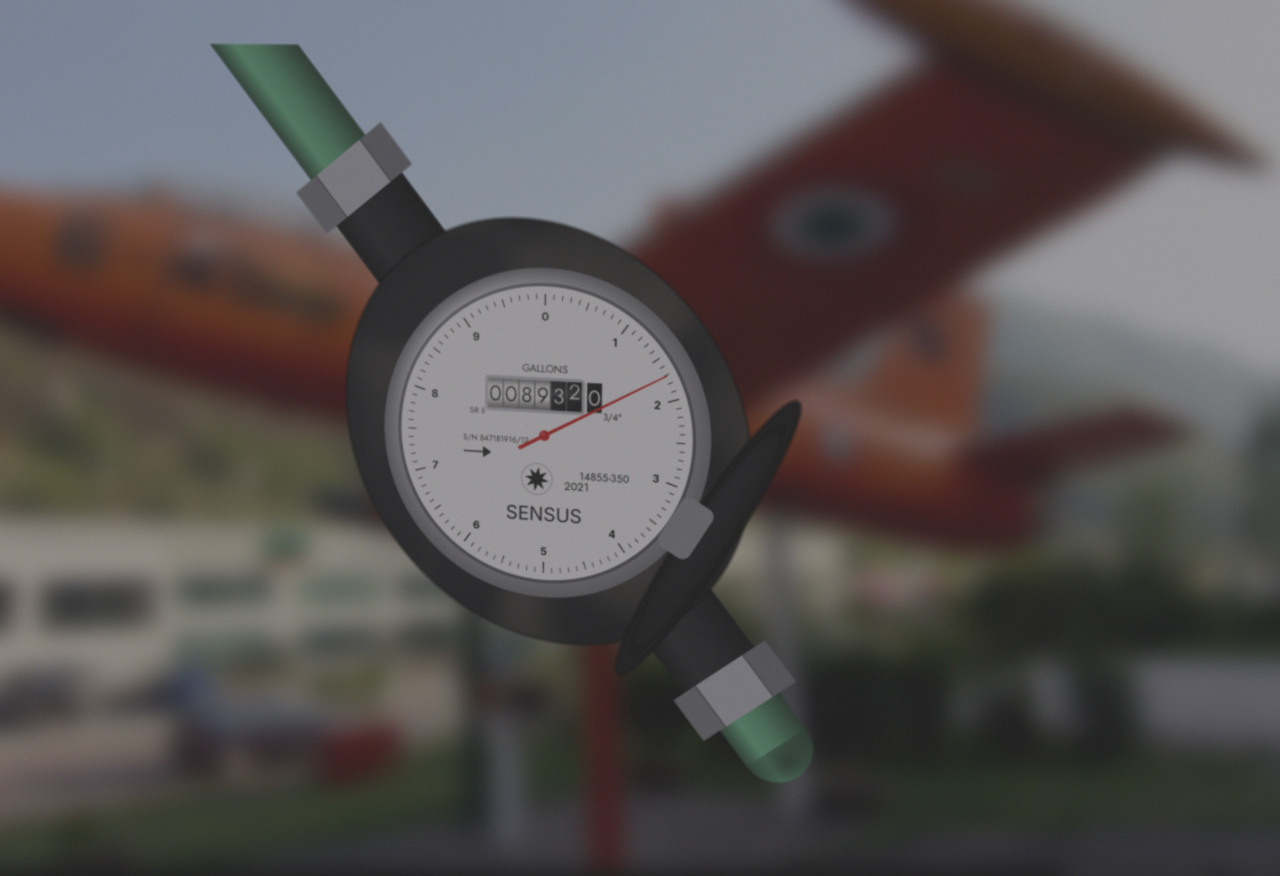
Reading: 89321.7 gal
